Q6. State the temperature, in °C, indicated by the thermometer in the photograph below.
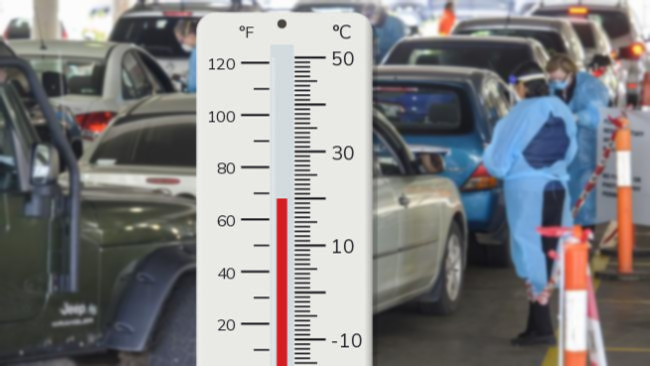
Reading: 20 °C
